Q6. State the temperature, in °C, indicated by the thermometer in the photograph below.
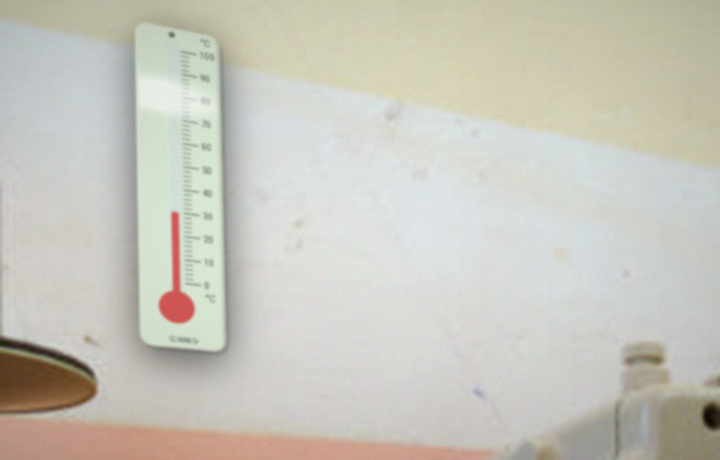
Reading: 30 °C
